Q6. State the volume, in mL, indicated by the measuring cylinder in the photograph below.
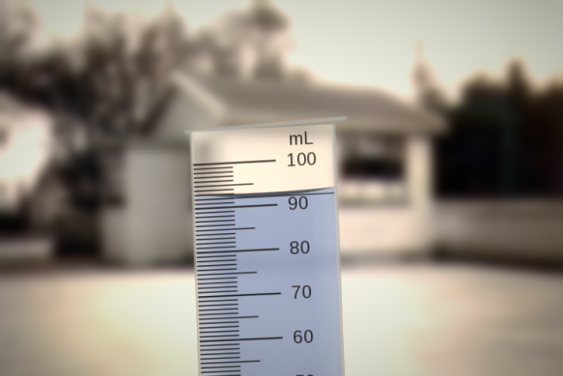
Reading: 92 mL
